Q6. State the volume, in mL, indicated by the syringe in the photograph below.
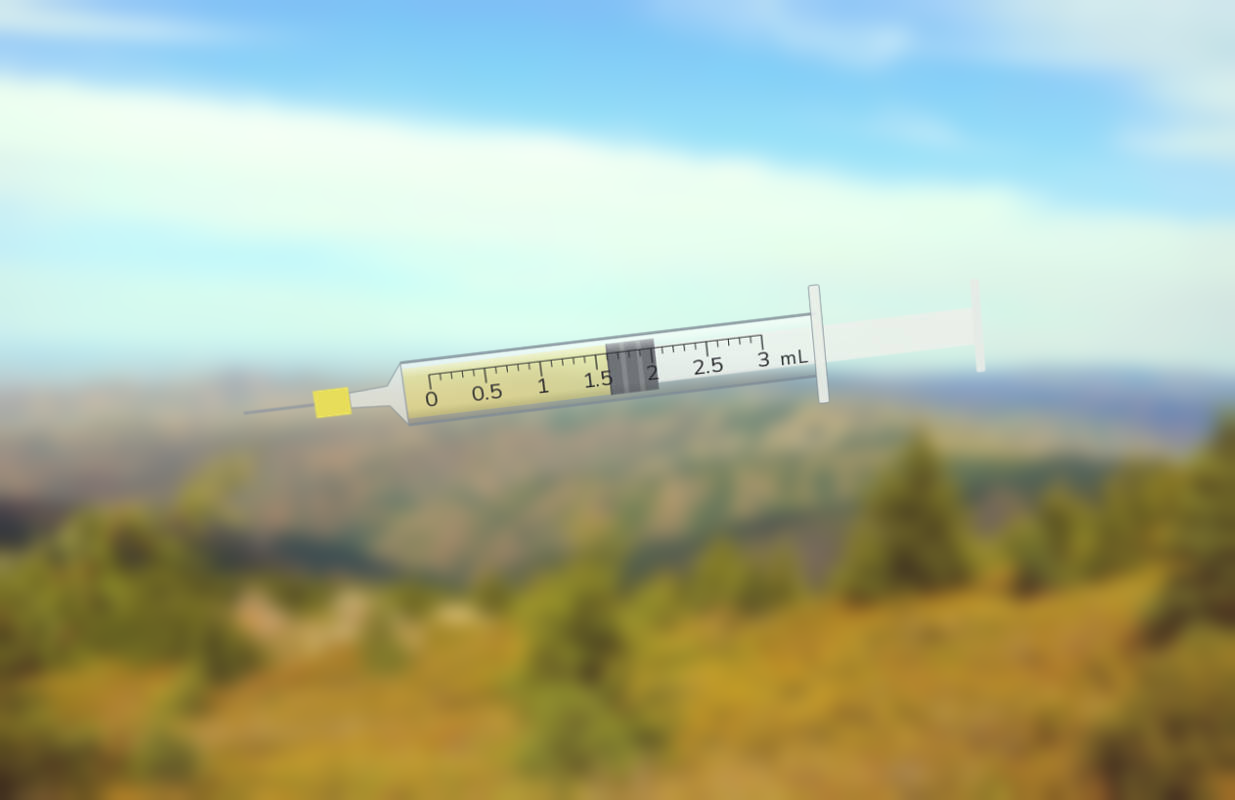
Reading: 1.6 mL
